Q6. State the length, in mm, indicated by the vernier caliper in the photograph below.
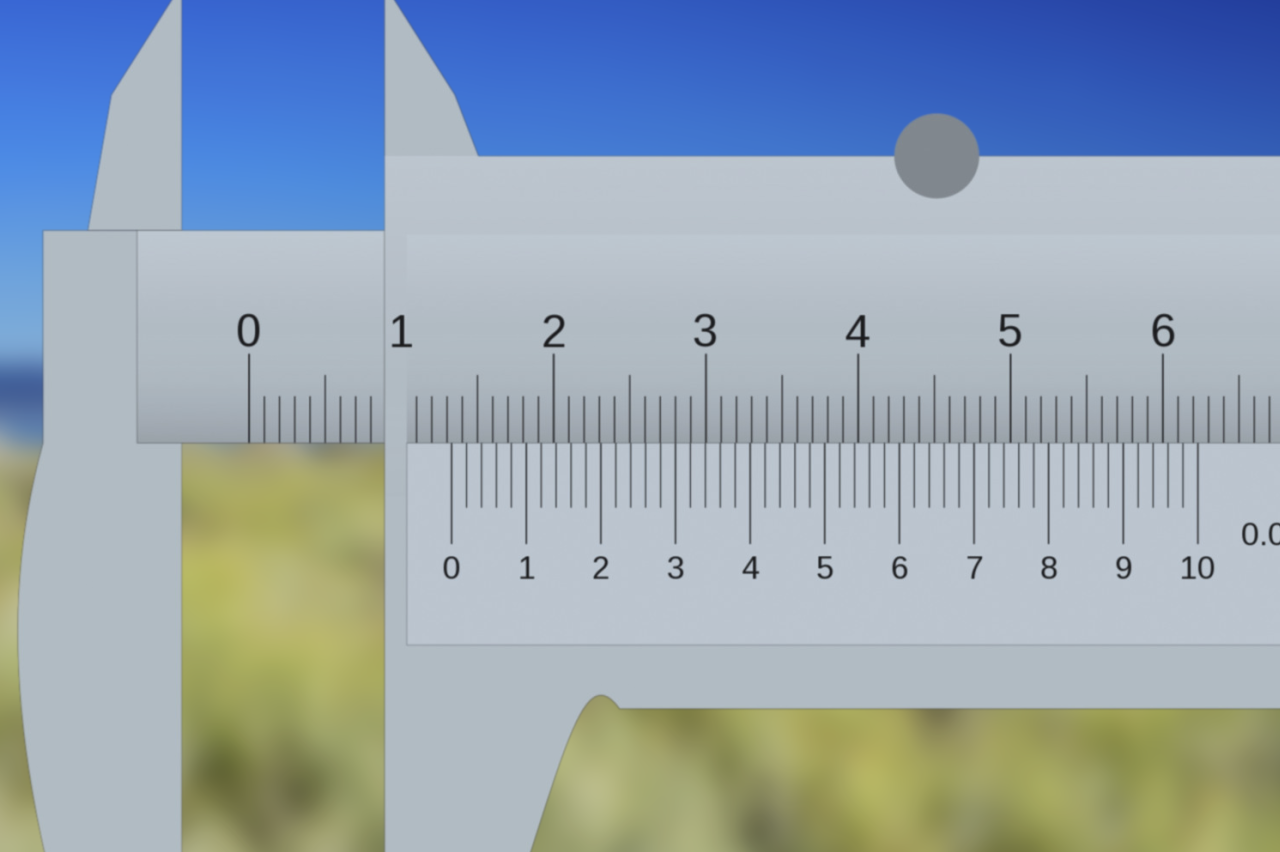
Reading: 13.3 mm
